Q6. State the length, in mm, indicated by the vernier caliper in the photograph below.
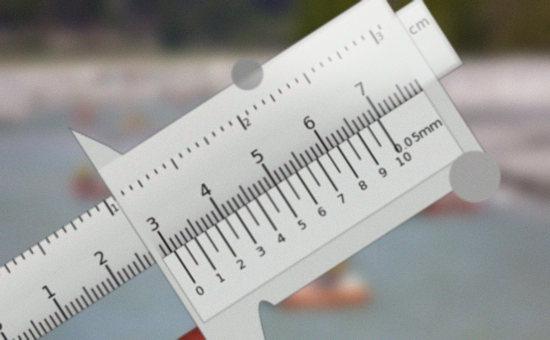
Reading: 30.5 mm
